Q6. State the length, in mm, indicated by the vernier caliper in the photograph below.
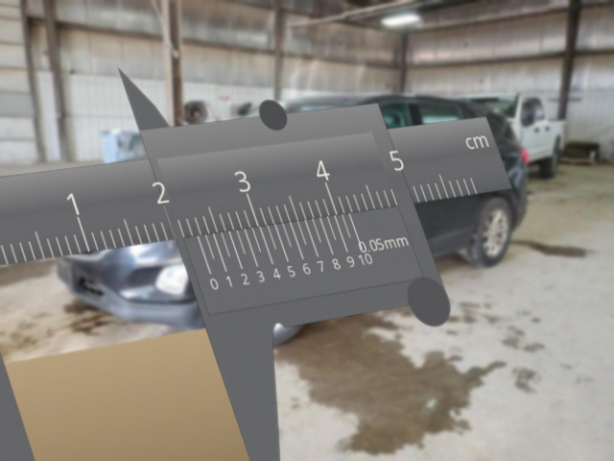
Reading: 22.6 mm
